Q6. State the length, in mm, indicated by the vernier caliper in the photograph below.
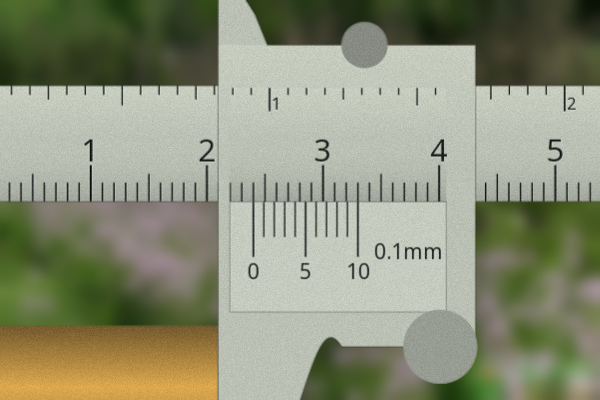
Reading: 24.0 mm
